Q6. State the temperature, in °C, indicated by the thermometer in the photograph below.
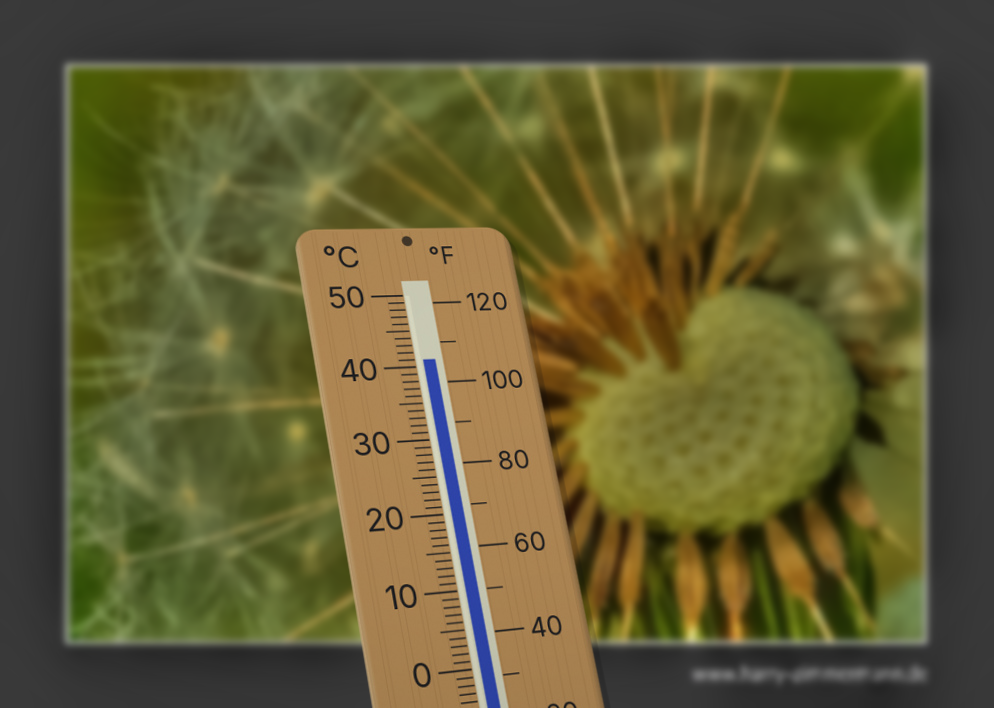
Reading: 41 °C
